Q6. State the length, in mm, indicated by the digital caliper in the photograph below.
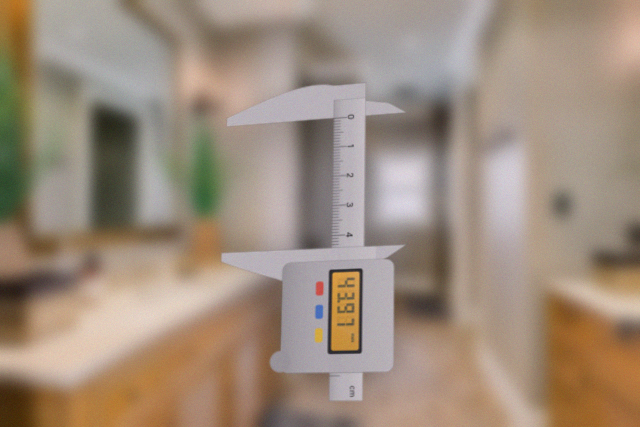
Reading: 43.97 mm
